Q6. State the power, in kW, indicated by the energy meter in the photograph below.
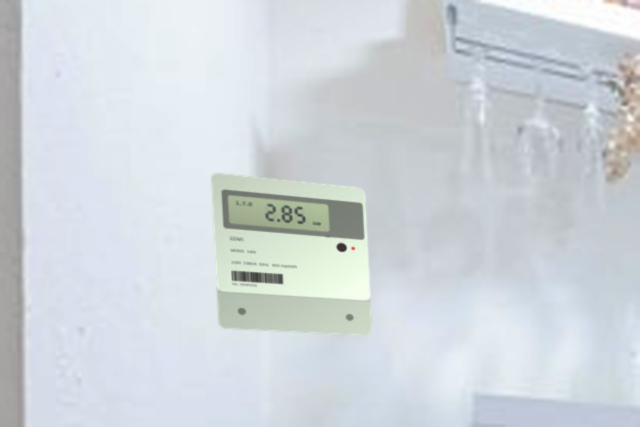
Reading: 2.85 kW
